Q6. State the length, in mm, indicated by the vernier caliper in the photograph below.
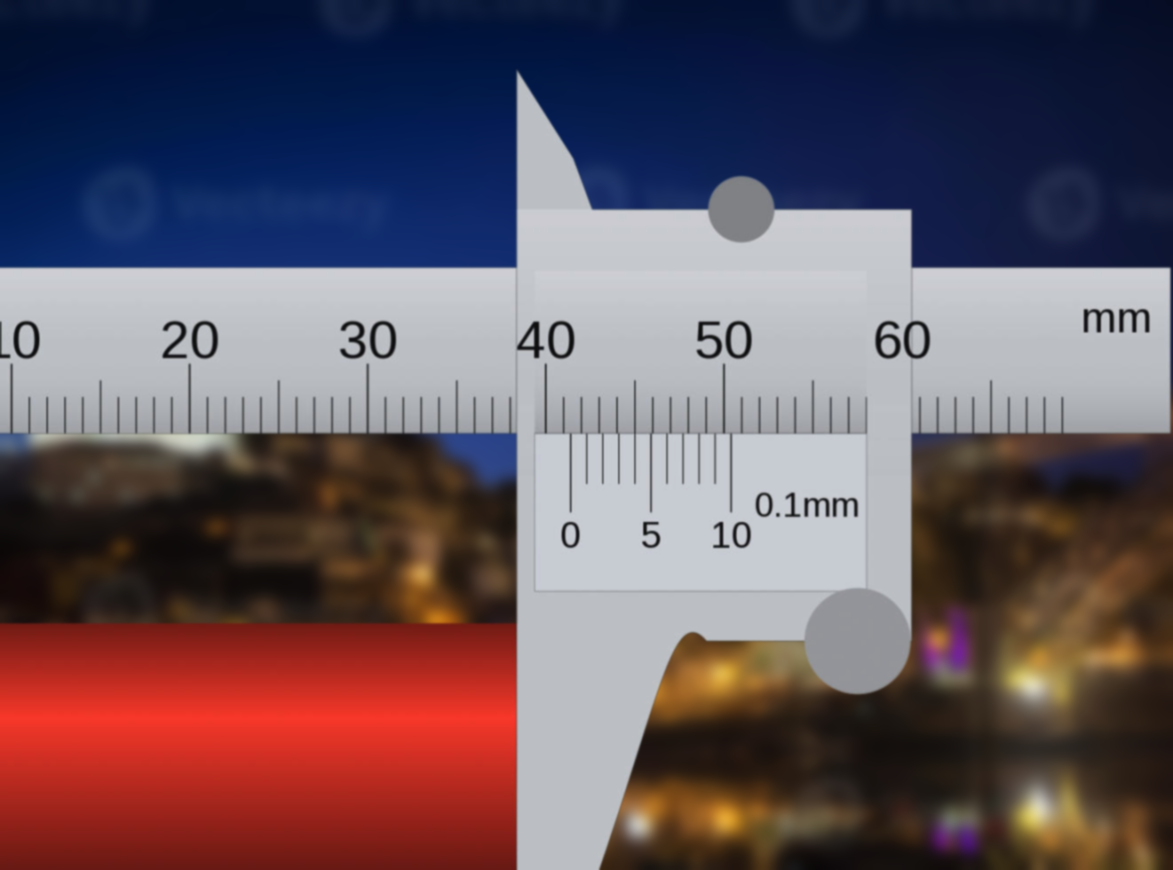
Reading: 41.4 mm
